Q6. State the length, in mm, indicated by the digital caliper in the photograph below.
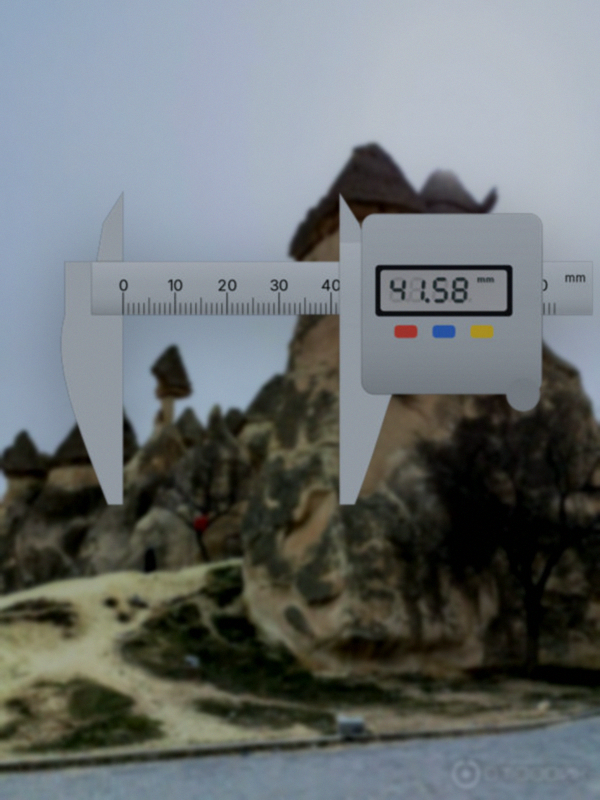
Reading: 41.58 mm
